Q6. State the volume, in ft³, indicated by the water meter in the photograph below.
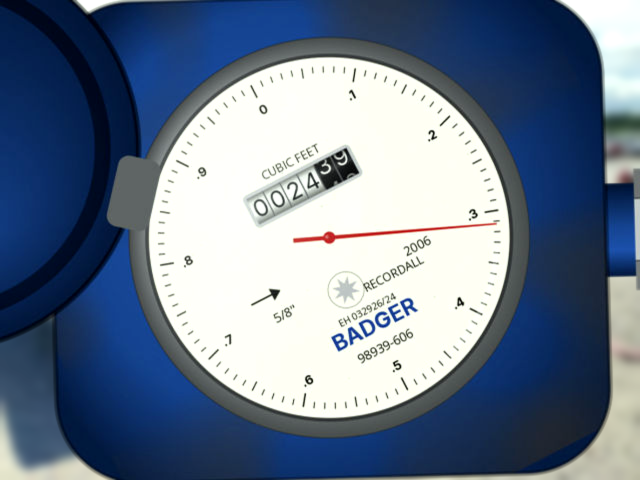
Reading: 2439.31 ft³
